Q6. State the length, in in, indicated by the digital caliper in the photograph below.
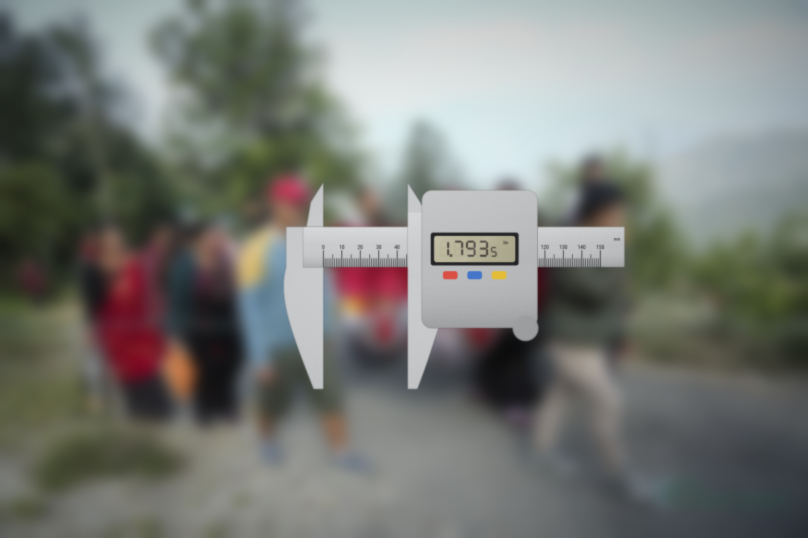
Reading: 1.7935 in
